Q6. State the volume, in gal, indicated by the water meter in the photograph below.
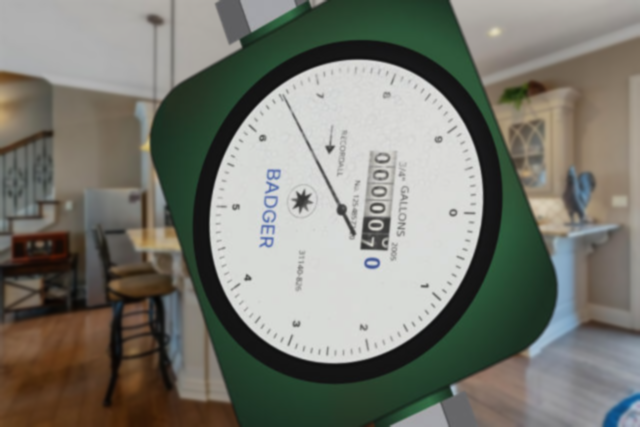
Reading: 66.5 gal
